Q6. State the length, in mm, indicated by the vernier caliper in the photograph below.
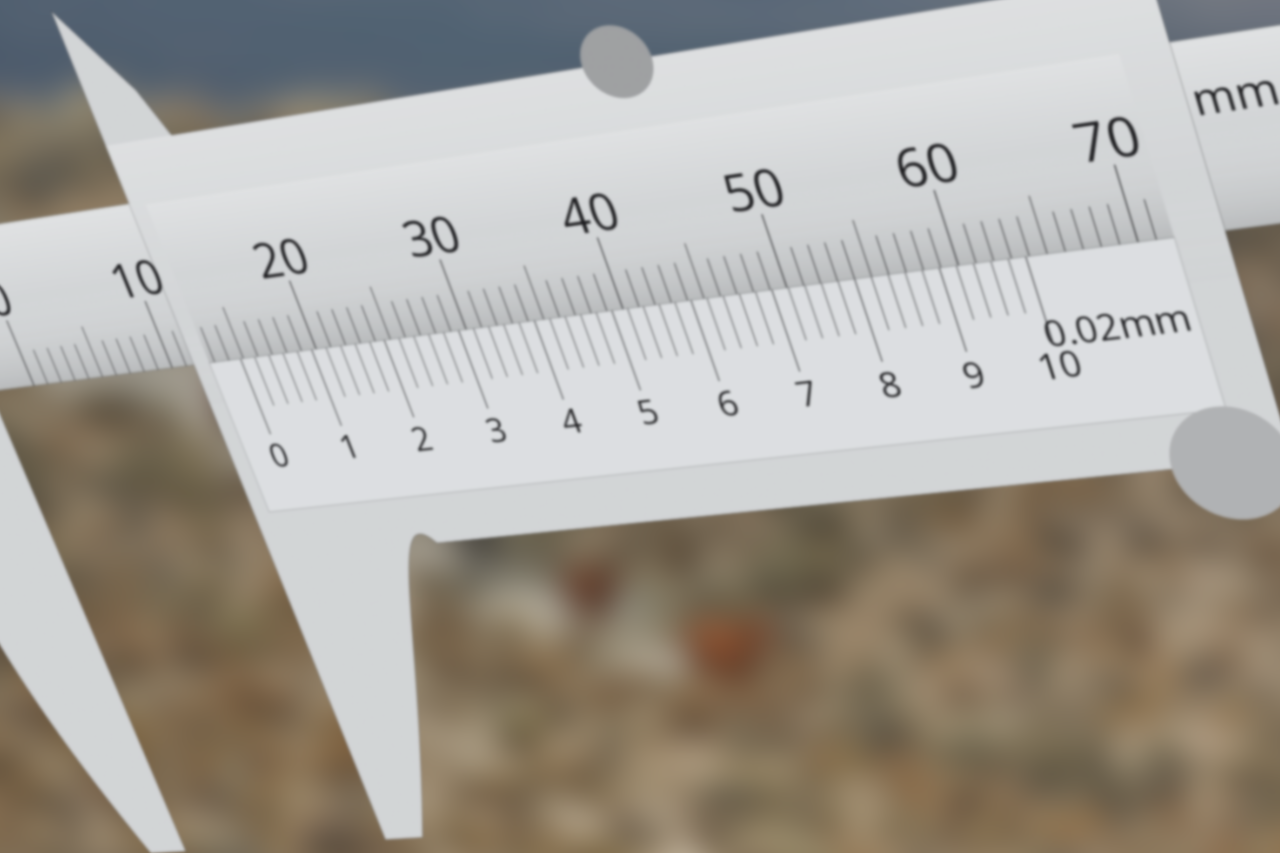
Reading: 14.8 mm
